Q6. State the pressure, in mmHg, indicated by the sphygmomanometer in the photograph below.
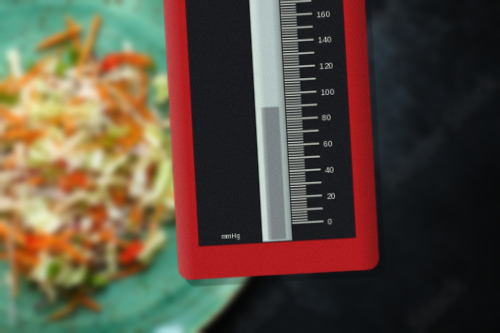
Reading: 90 mmHg
